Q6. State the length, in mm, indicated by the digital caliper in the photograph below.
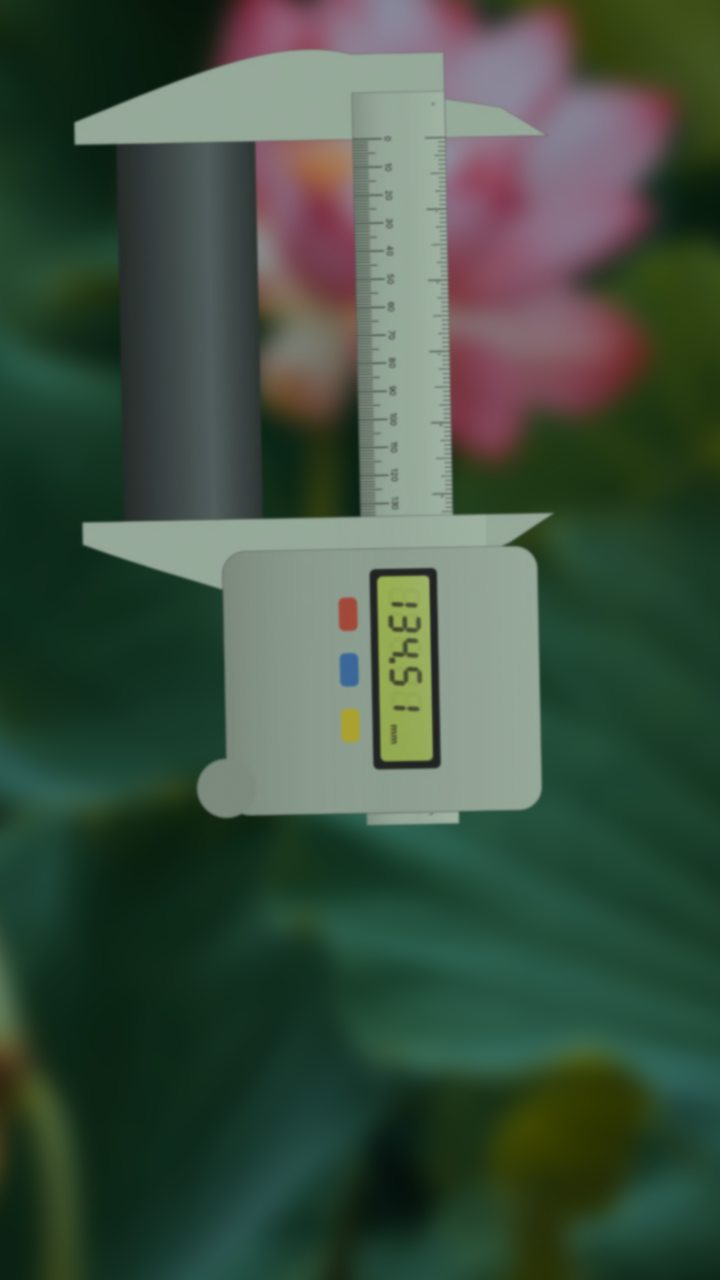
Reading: 134.51 mm
